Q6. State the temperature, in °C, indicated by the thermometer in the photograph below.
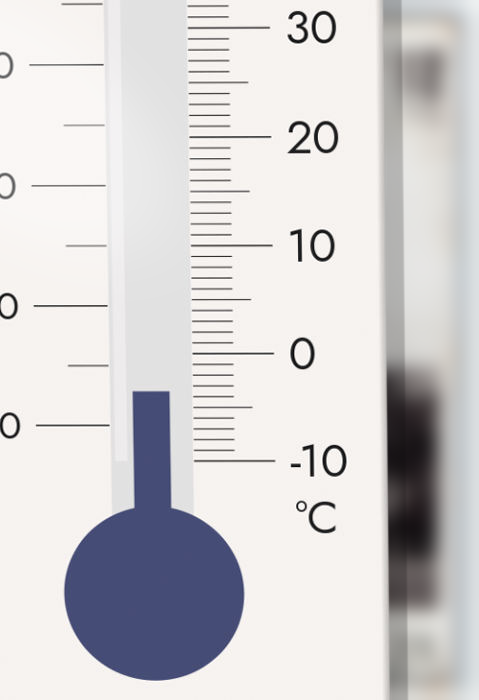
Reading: -3.5 °C
